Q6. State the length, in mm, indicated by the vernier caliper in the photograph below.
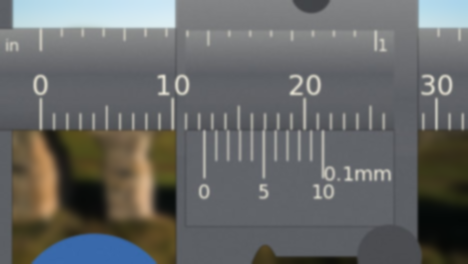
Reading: 12.4 mm
